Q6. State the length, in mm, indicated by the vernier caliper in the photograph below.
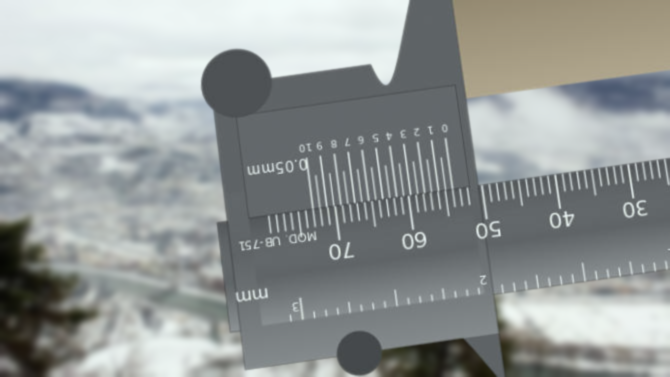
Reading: 54.0 mm
